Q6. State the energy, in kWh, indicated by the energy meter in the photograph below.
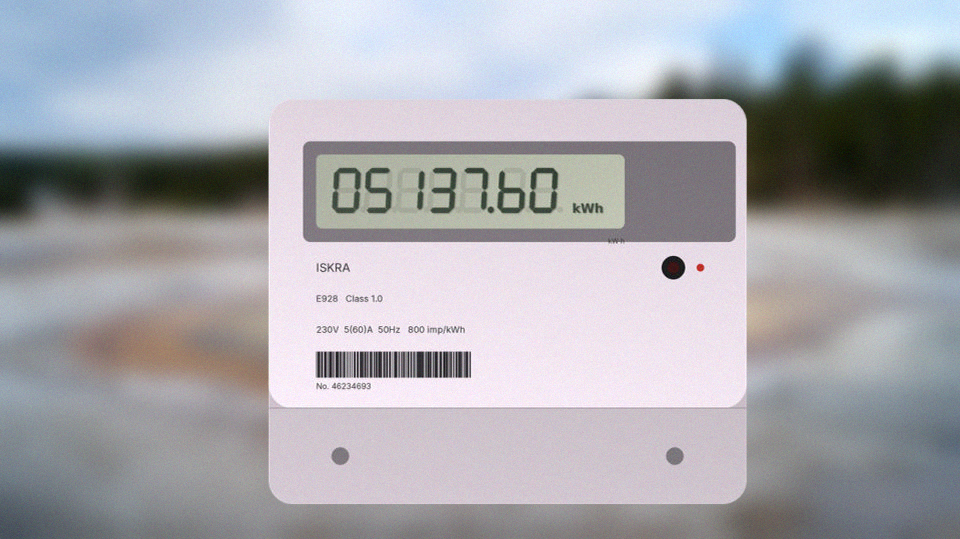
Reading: 5137.60 kWh
